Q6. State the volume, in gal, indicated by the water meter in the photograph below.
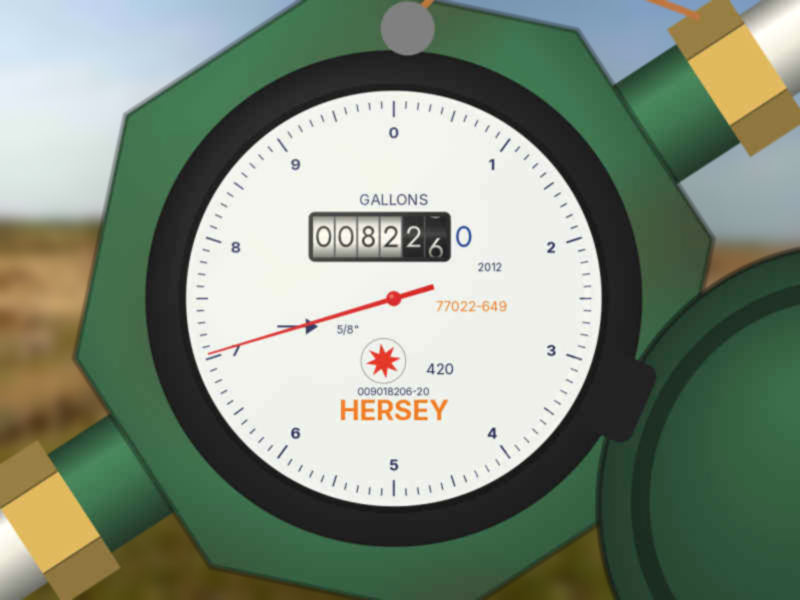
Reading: 82257.0 gal
